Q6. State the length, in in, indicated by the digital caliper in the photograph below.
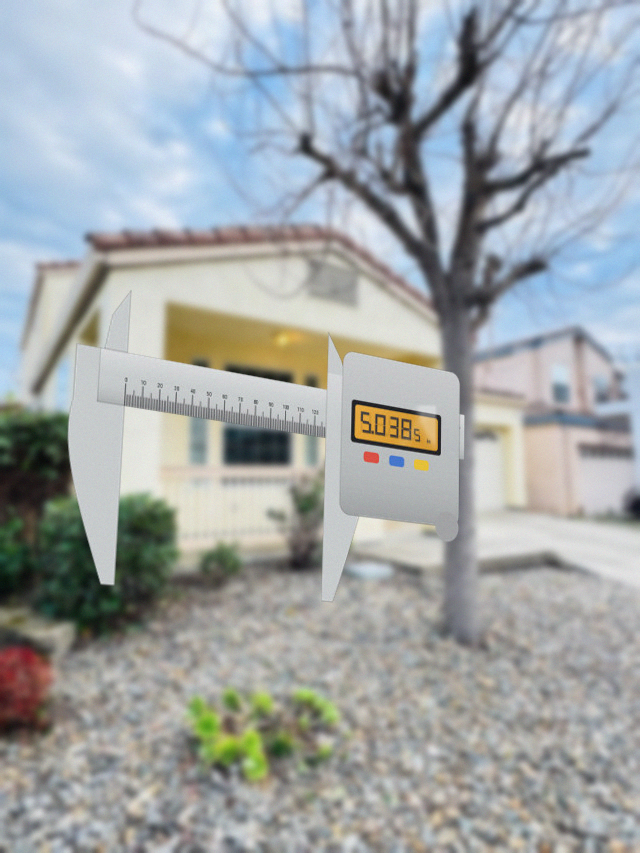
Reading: 5.0385 in
